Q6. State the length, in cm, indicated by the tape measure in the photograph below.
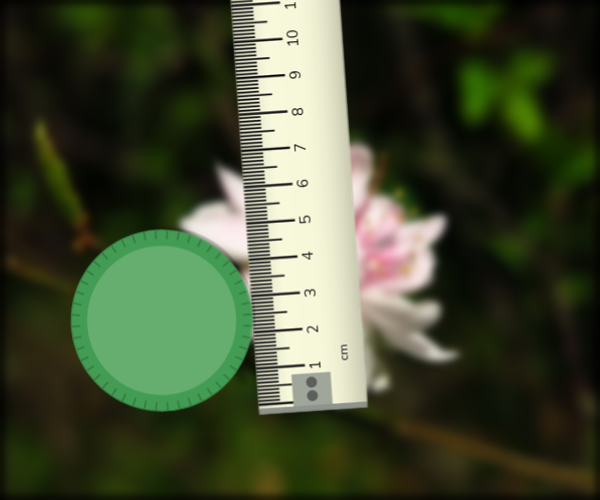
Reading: 5 cm
